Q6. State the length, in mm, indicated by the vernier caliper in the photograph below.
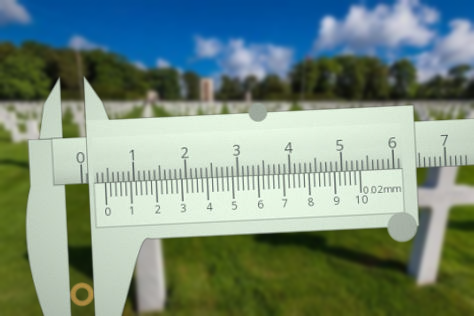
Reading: 4.5 mm
